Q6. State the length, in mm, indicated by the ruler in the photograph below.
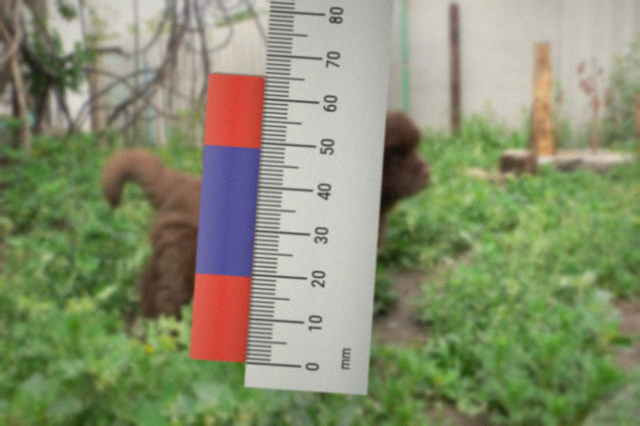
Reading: 65 mm
